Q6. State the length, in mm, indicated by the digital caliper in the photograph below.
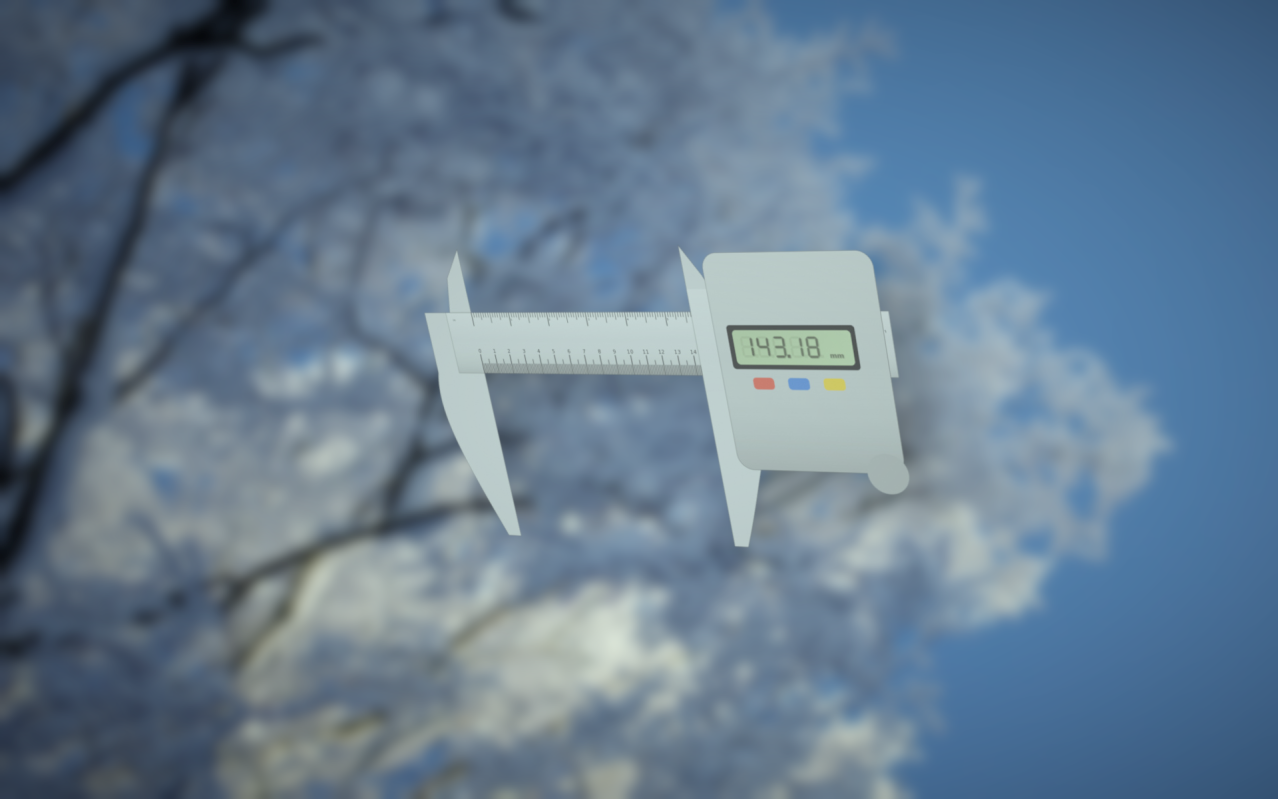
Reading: 143.18 mm
